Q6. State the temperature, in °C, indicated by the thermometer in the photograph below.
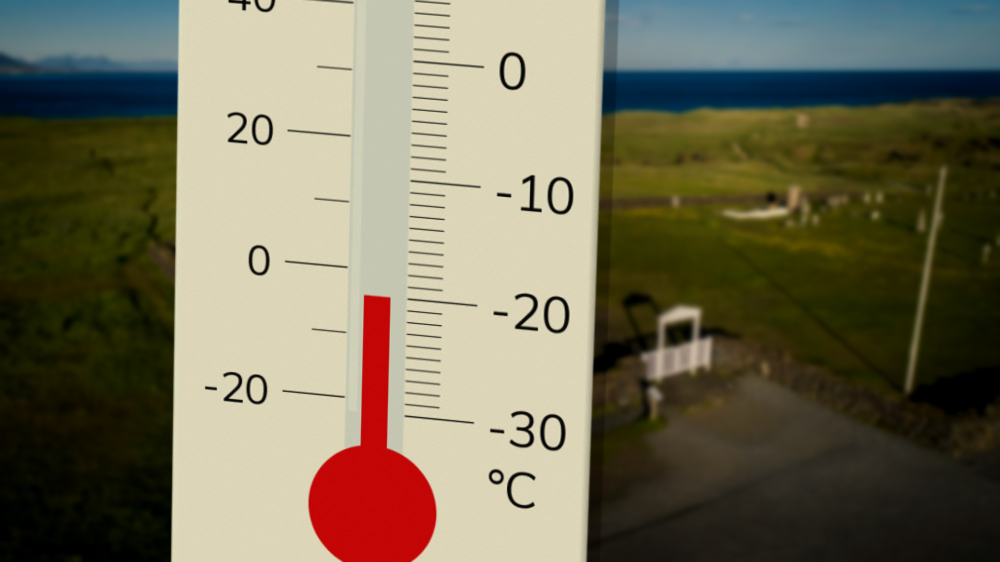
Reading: -20 °C
